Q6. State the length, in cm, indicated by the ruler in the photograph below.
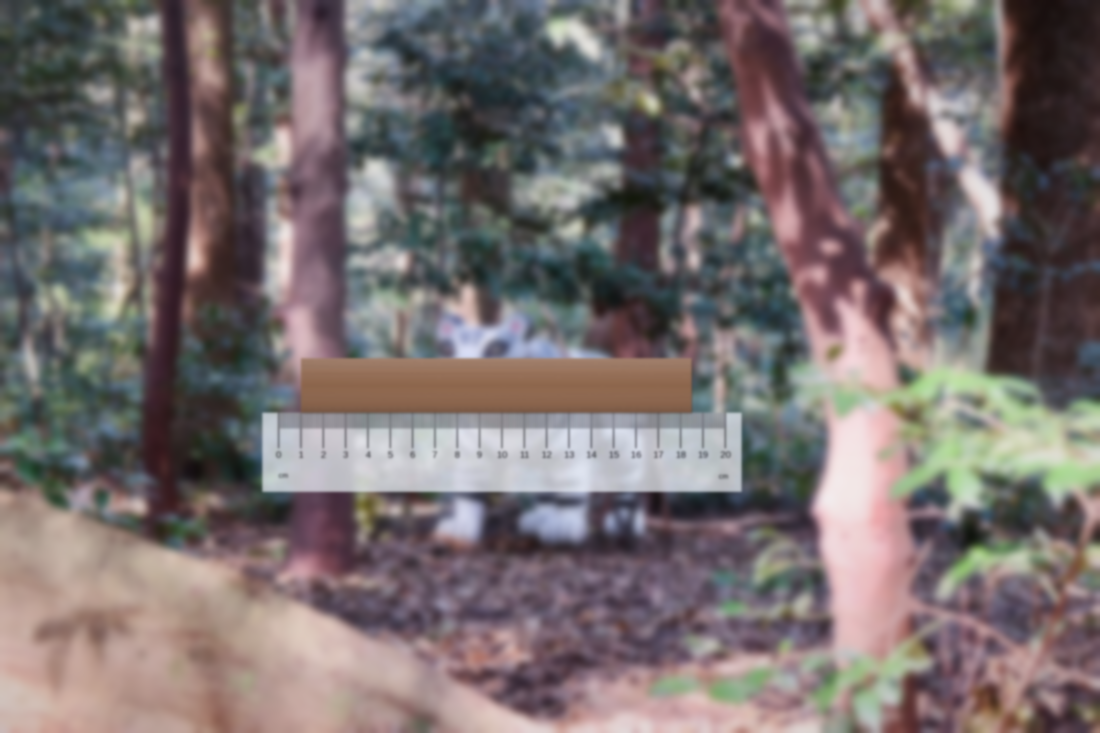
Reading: 17.5 cm
